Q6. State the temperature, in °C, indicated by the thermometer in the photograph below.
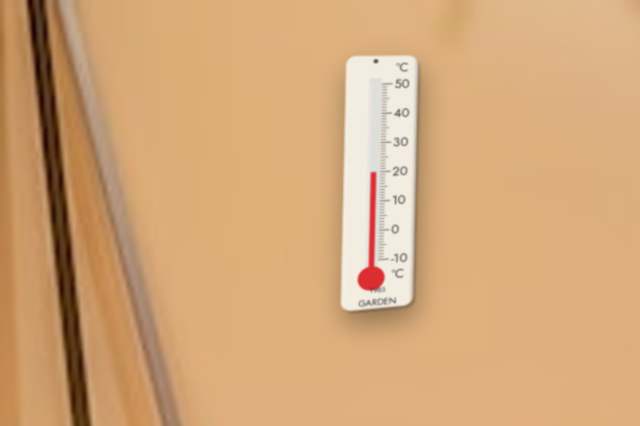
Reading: 20 °C
